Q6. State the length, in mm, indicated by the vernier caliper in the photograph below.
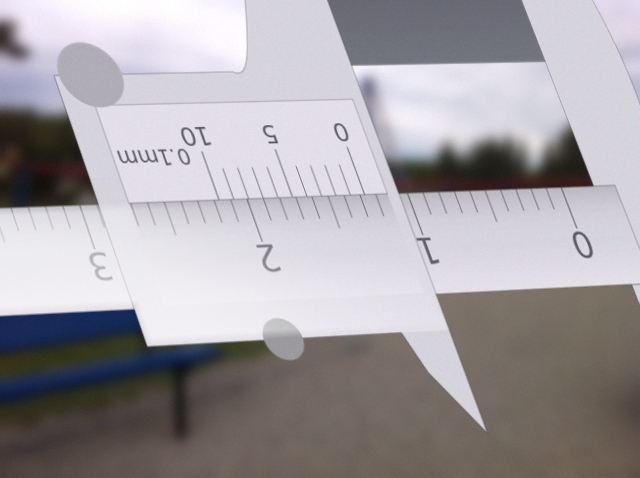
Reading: 12.7 mm
